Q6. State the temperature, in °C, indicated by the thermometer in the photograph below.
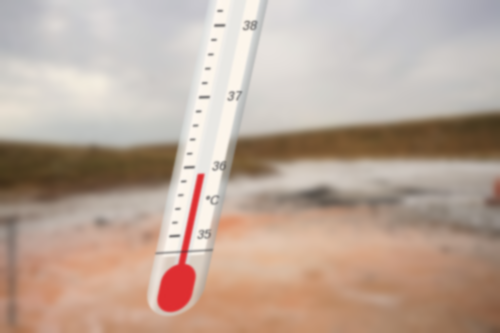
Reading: 35.9 °C
